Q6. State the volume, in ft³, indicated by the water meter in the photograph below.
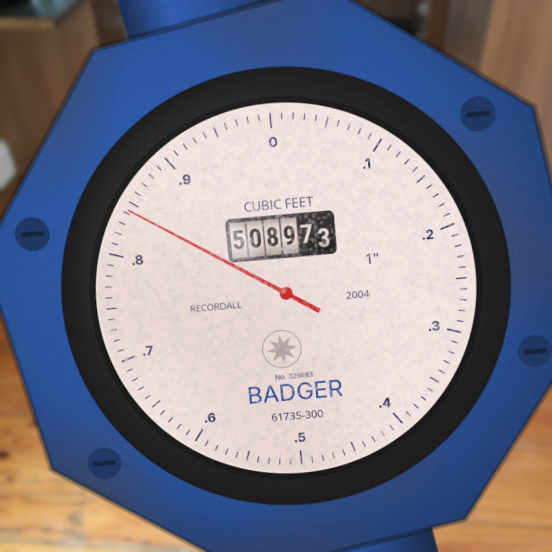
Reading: 508972.84 ft³
